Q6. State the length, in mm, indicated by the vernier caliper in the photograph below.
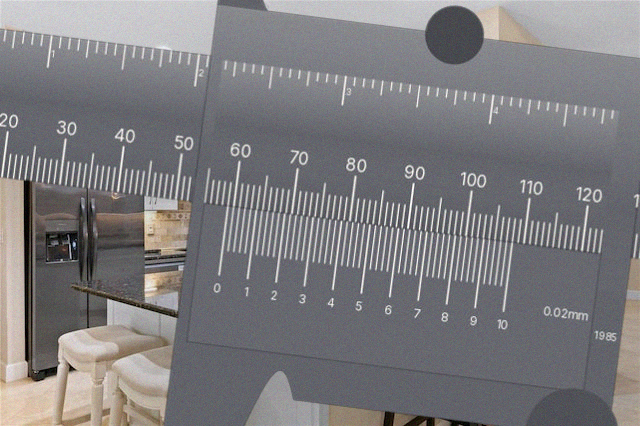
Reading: 59.0 mm
